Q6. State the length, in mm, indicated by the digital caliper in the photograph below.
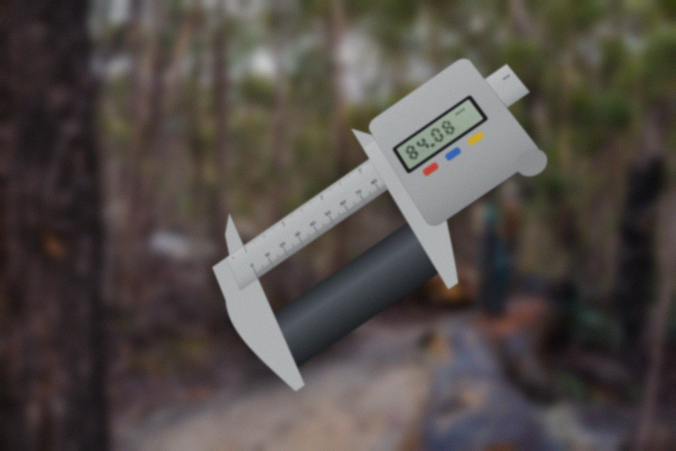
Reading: 84.08 mm
